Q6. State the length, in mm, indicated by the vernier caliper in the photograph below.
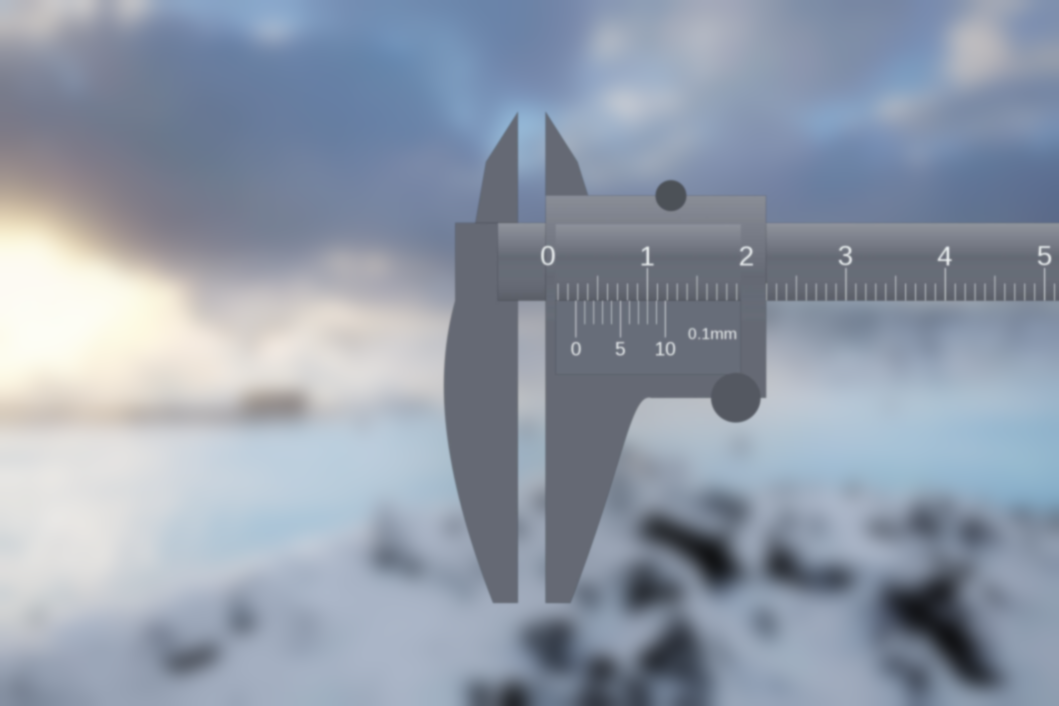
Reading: 2.8 mm
